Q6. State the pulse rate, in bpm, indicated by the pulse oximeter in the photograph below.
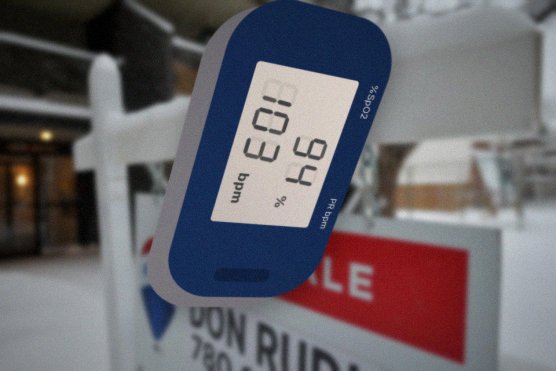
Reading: 103 bpm
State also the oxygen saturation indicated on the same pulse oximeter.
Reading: 94 %
